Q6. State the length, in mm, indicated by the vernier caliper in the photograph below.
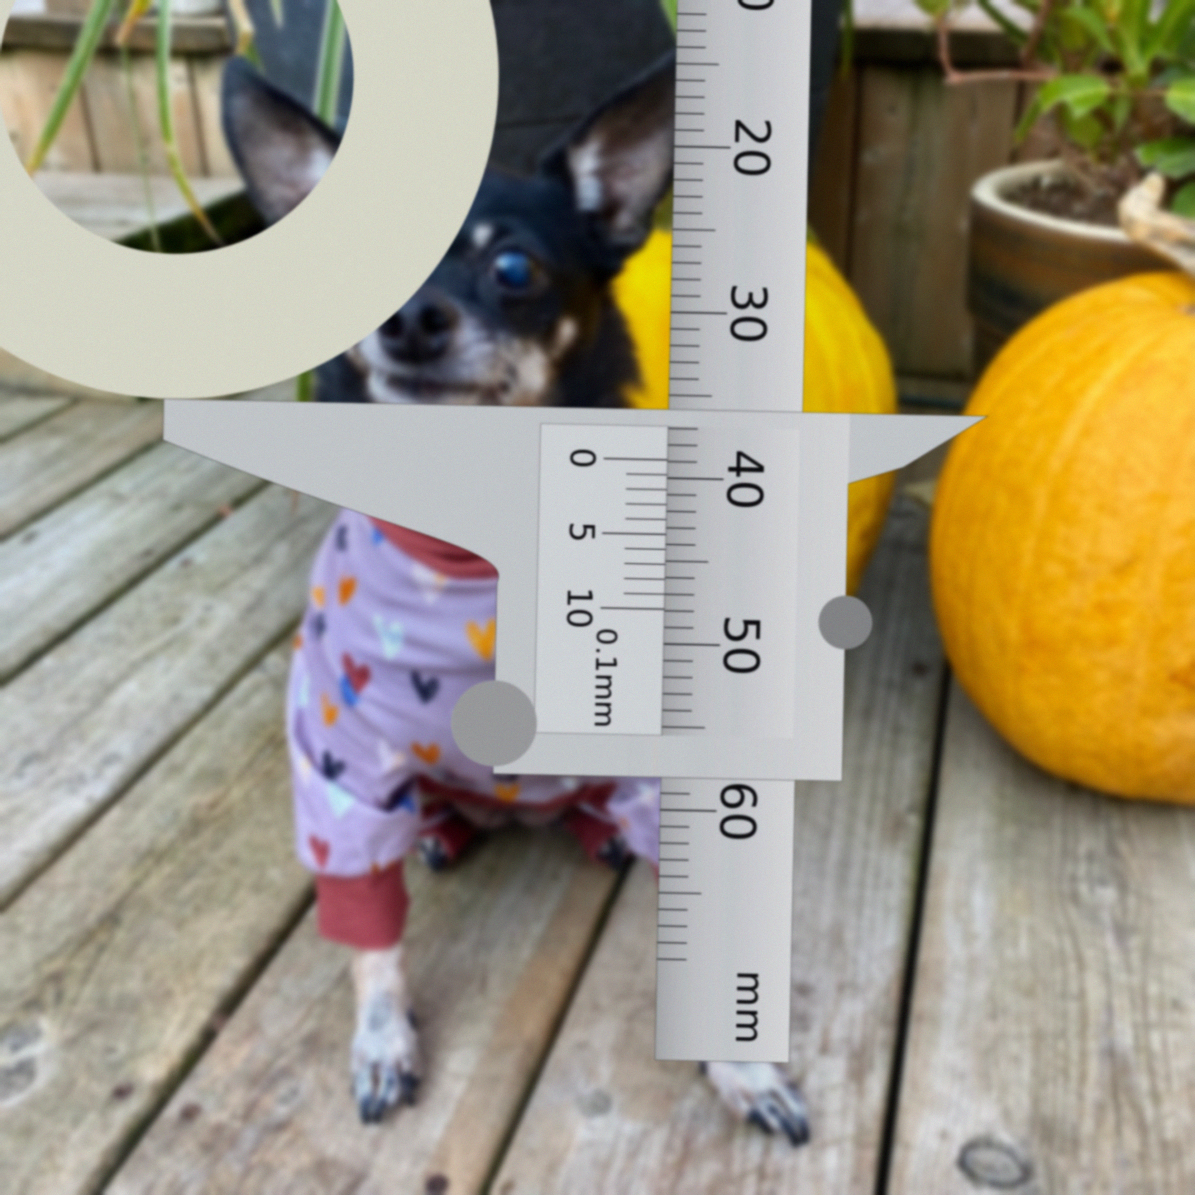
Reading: 38.9 mm
